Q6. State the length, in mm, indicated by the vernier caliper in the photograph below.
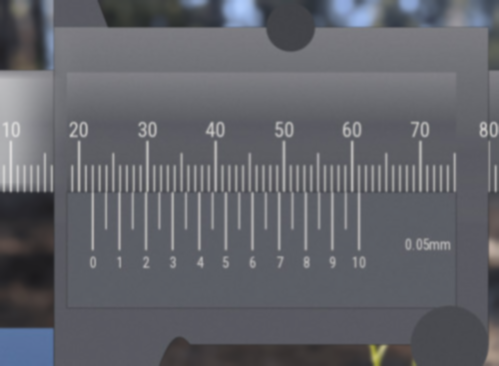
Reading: 22.0 mm
